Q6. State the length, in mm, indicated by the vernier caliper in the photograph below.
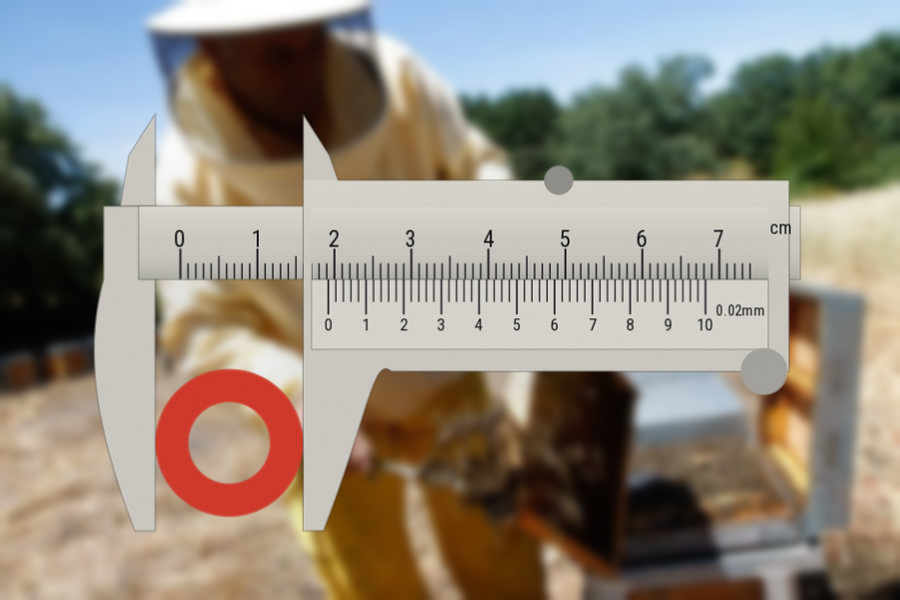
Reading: 19.2 mm
